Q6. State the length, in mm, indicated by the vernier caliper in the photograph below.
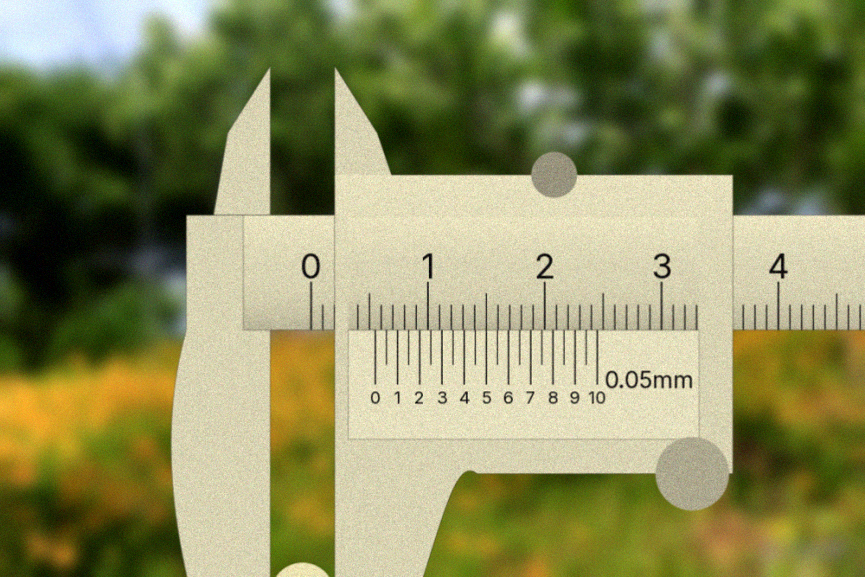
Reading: 5.5 mm
